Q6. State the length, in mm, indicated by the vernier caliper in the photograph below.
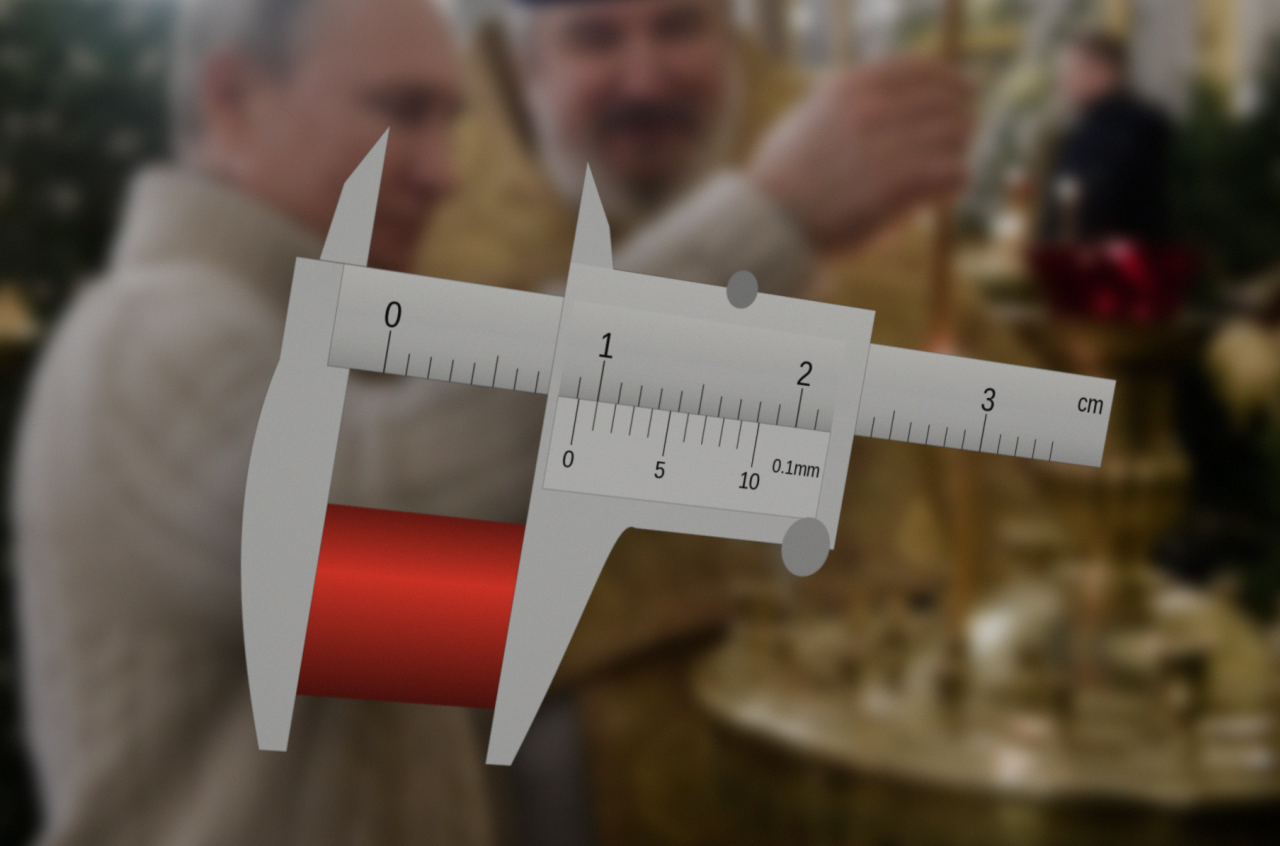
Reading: 9.1 mm
